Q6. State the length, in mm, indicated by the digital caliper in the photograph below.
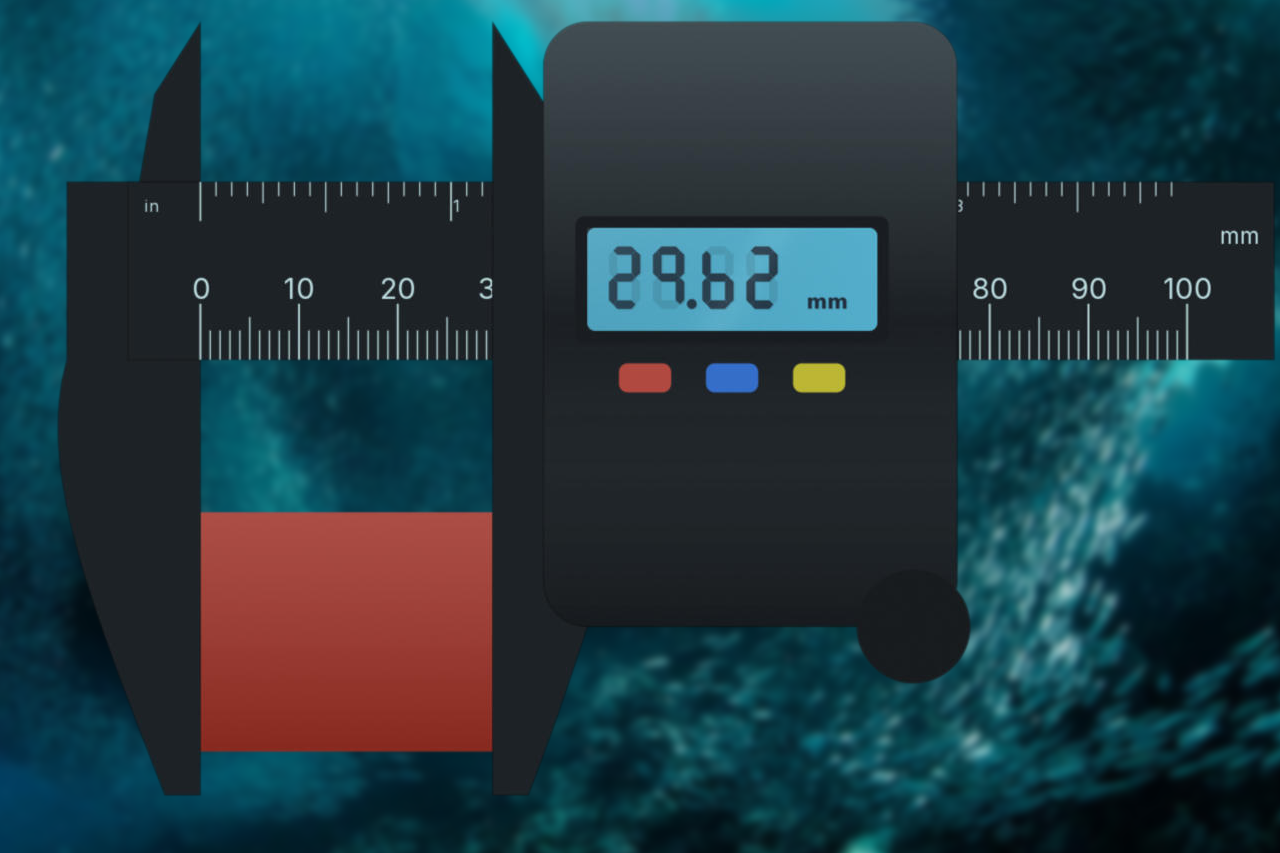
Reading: 29.62 mm
